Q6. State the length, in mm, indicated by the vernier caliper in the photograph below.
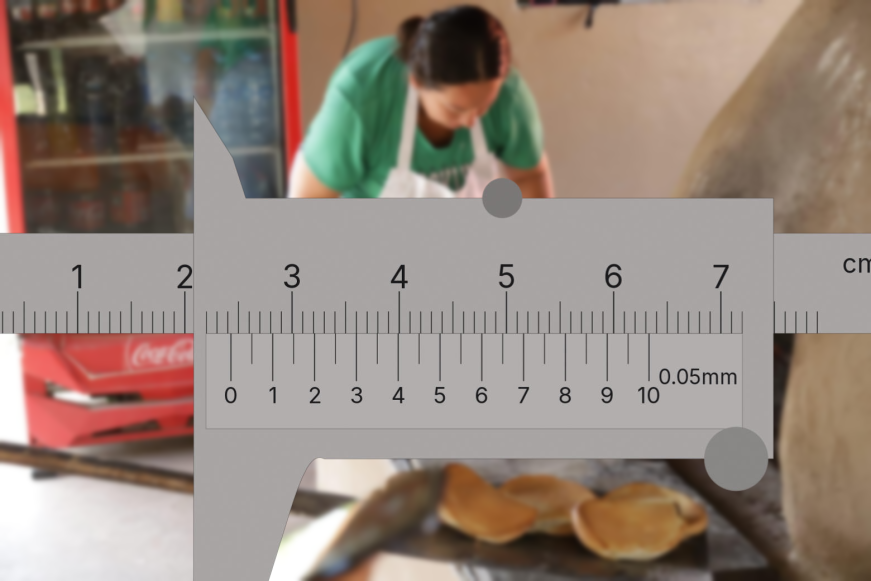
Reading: 24.3 mm
